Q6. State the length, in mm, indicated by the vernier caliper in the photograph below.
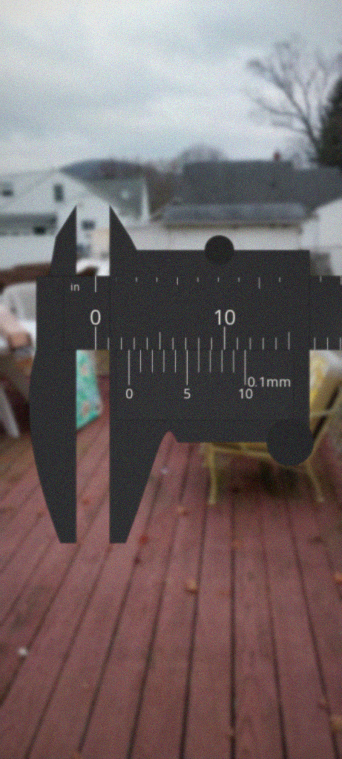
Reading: 2.6 mm
